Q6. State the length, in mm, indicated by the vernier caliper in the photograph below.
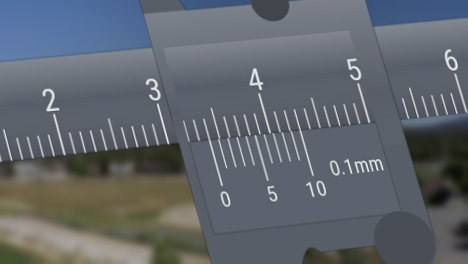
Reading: 34.0 mm
